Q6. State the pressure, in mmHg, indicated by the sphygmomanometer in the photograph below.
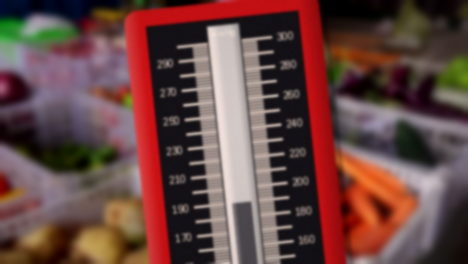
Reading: 190 mmHg
